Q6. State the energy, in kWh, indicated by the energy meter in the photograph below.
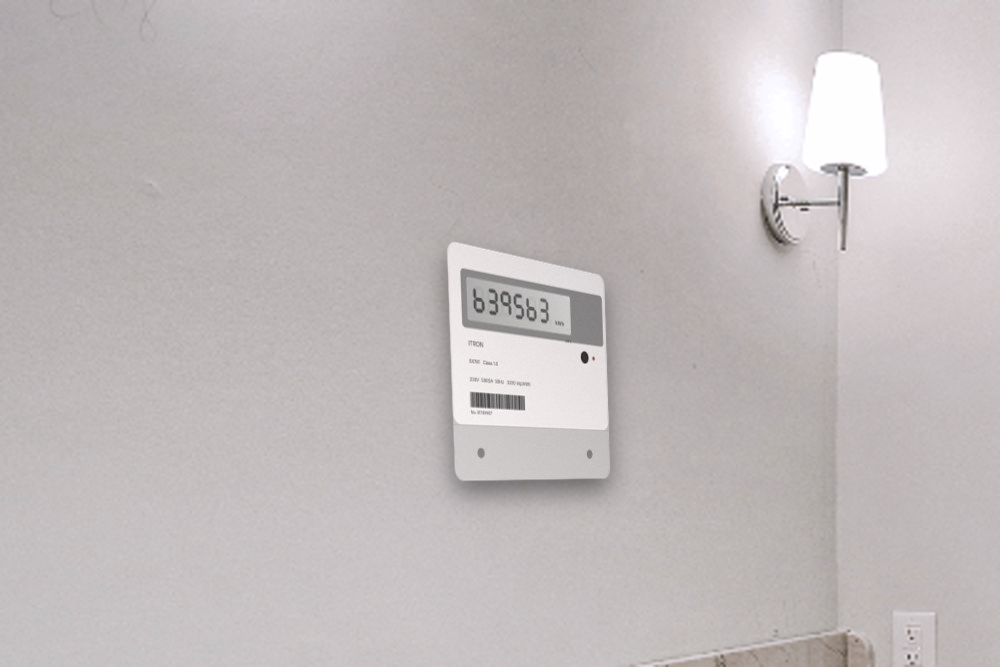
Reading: 639563 kWh
